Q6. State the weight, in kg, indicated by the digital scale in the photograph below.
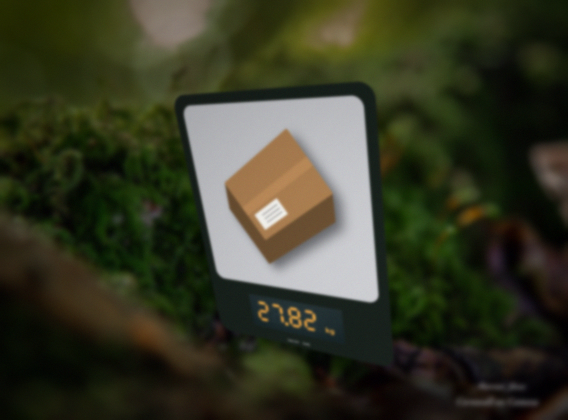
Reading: 27.82 kg
